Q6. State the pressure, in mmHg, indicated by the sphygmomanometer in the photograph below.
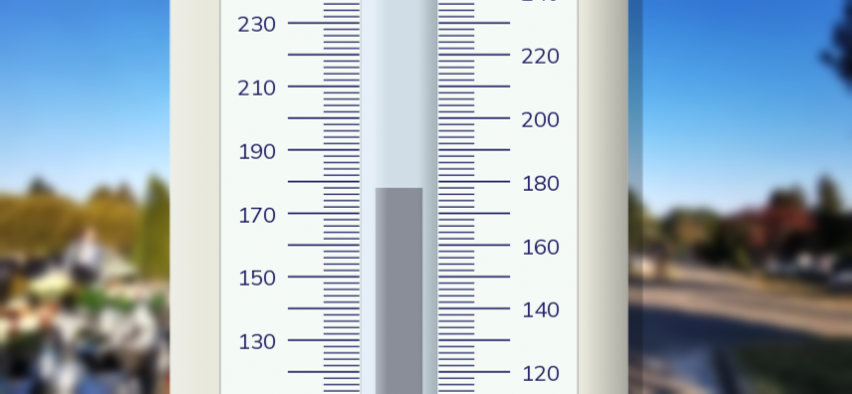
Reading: 178 mmHg
